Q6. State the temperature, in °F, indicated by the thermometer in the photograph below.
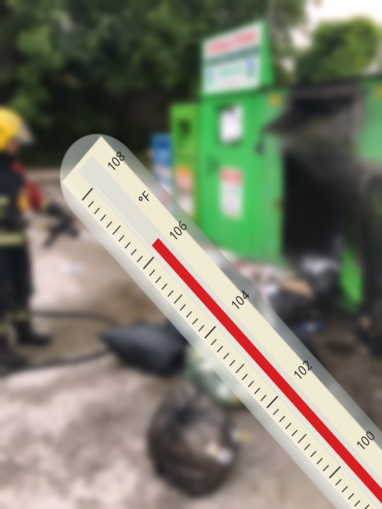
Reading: 106.2 °F
